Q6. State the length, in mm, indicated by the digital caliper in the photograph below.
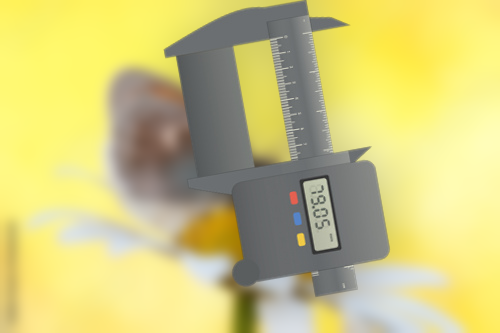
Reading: 79.05 mm
